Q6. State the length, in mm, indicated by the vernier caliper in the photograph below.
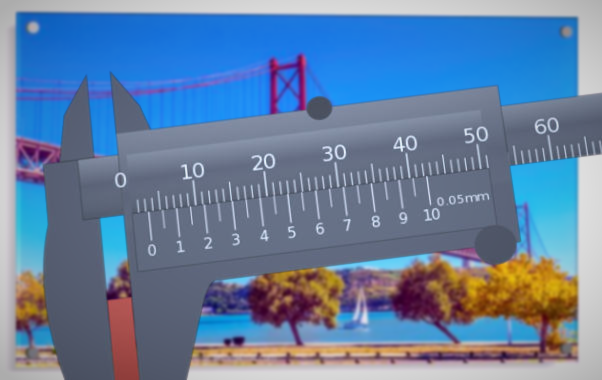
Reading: 3.4 mm
